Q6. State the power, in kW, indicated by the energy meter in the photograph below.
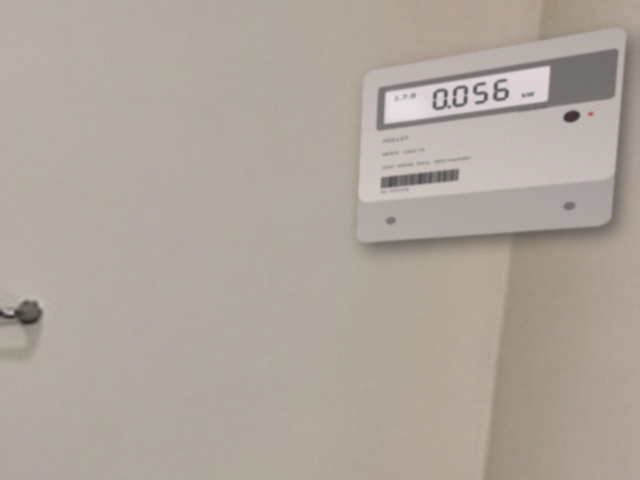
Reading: 0.056 kW
